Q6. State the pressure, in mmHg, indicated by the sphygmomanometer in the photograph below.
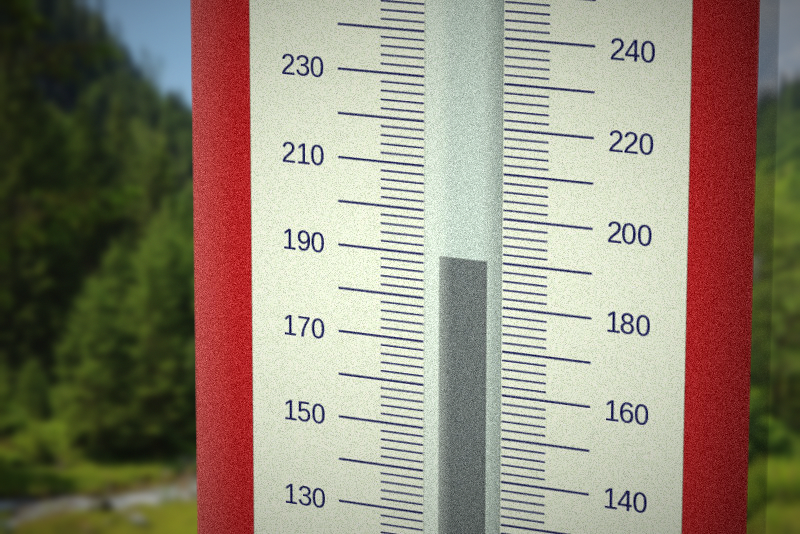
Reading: 190 mmHg
